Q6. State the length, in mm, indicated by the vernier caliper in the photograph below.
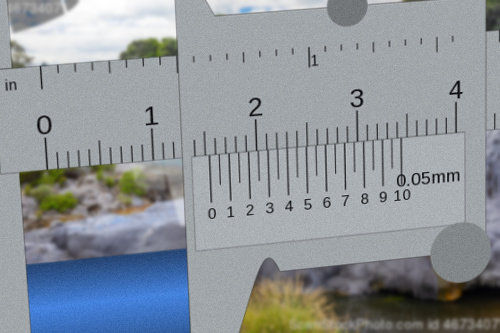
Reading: 15.4 mm
